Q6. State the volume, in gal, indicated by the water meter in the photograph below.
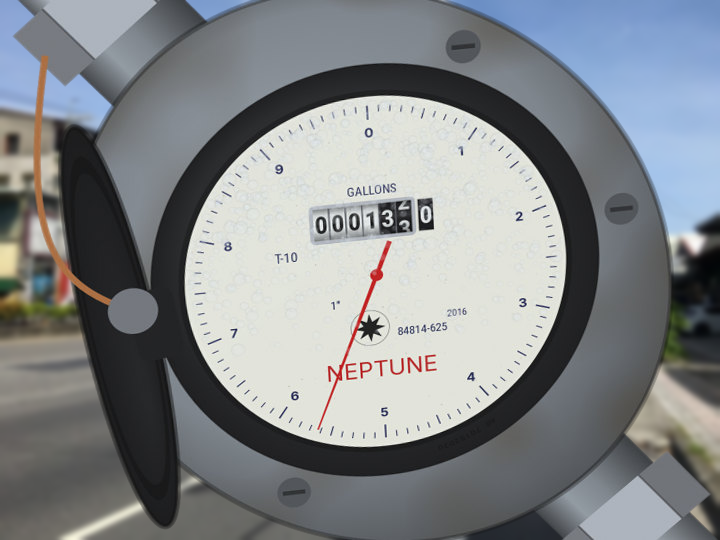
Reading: 1325.6 gal
